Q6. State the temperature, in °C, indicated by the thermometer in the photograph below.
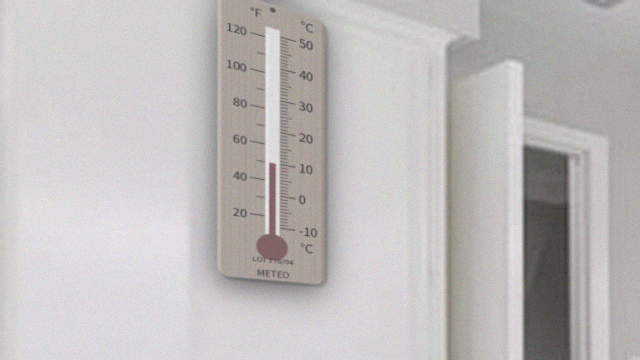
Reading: 10 °C
